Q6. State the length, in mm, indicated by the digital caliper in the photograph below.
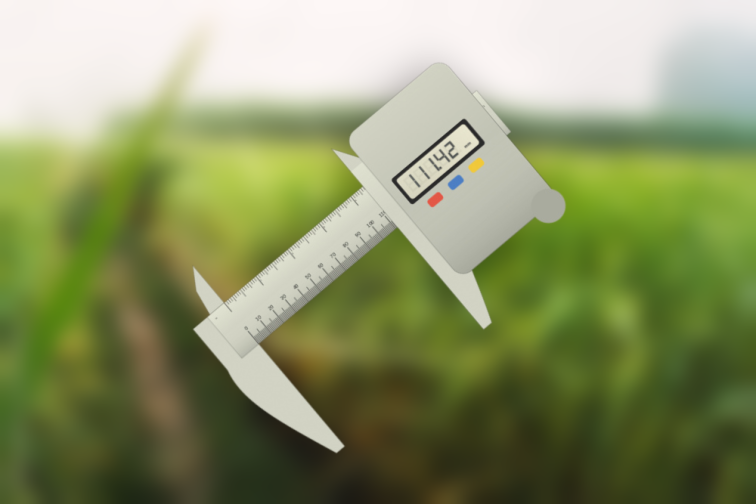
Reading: 111.42 mm
